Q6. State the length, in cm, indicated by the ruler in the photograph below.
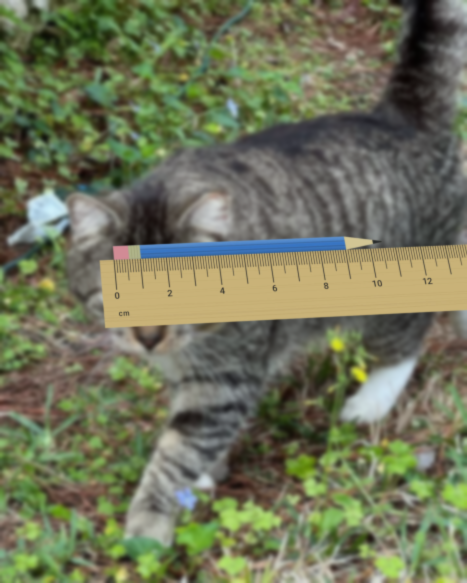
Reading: 10.5 cm
